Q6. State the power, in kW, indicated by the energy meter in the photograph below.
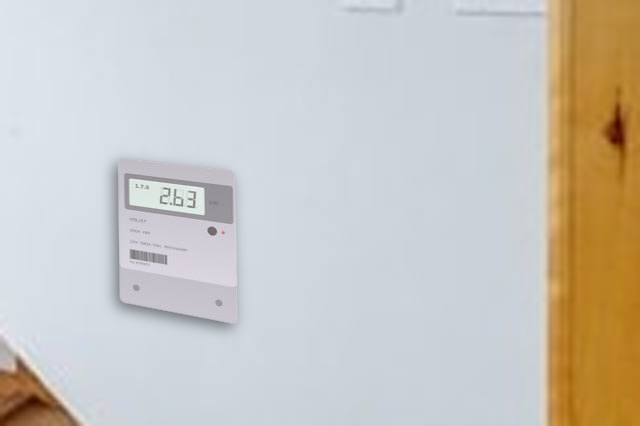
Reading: 2.63 kW
